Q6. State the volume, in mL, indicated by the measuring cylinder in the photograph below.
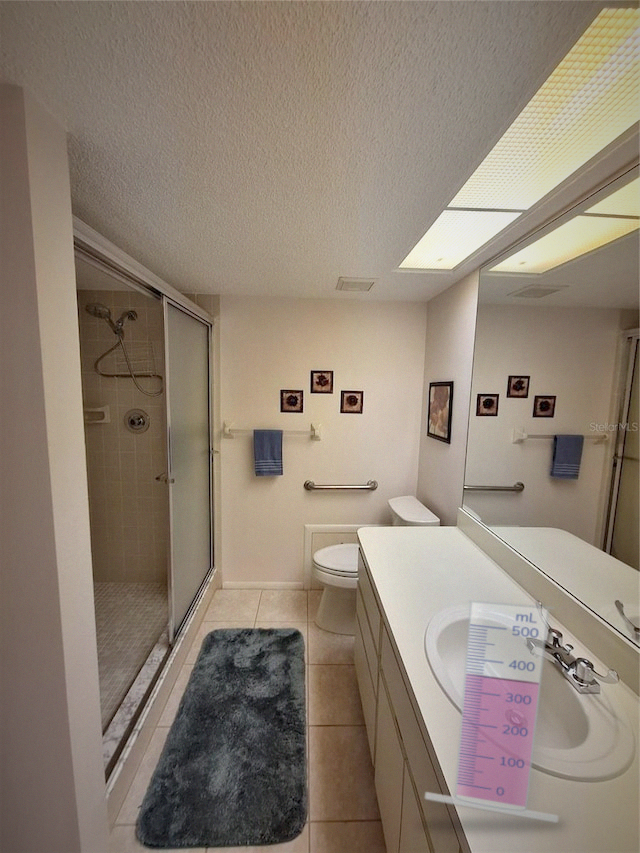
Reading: 350 mL
